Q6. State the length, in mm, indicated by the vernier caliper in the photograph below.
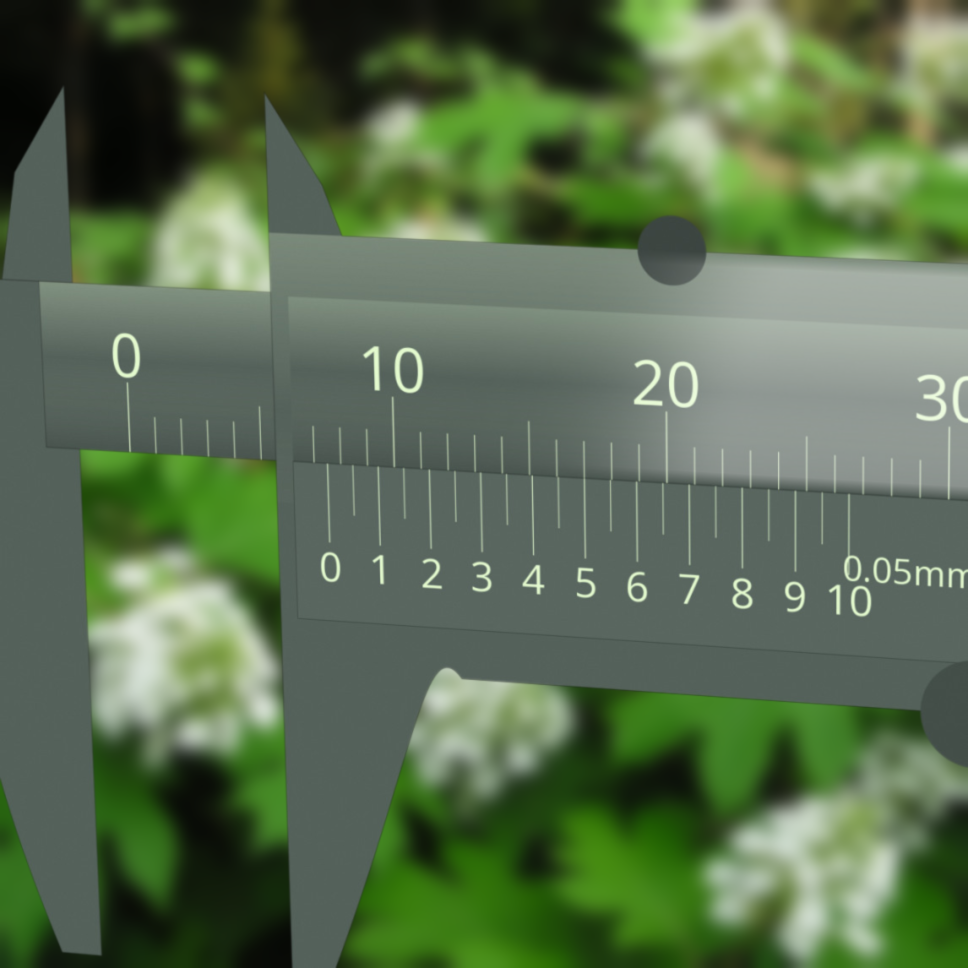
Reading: 7.50 mm
